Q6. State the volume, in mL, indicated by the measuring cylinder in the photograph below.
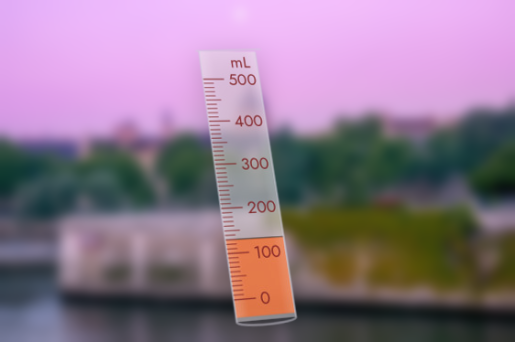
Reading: 130 mL
